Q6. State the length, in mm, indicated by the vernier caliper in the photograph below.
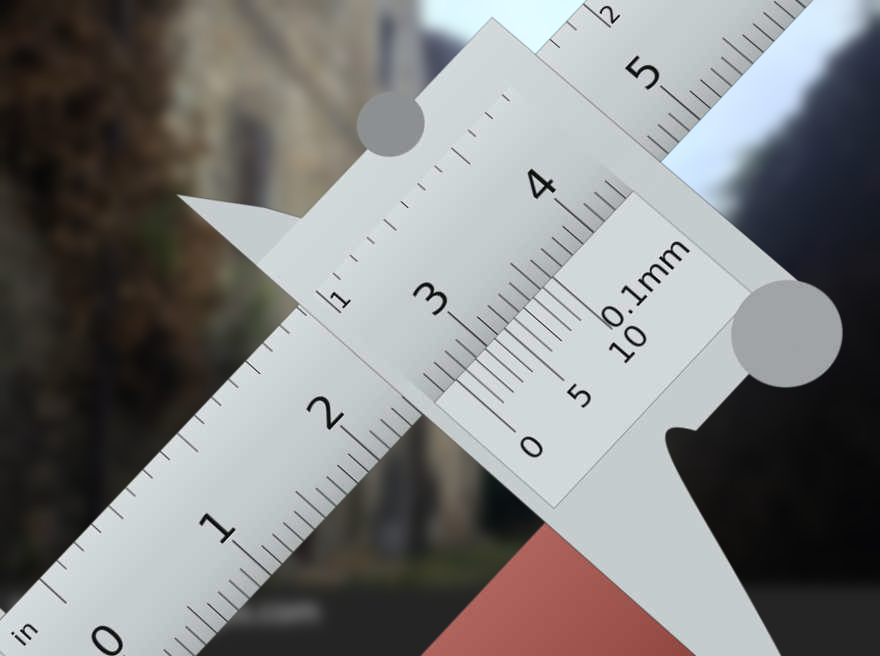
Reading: 27.1 mm
